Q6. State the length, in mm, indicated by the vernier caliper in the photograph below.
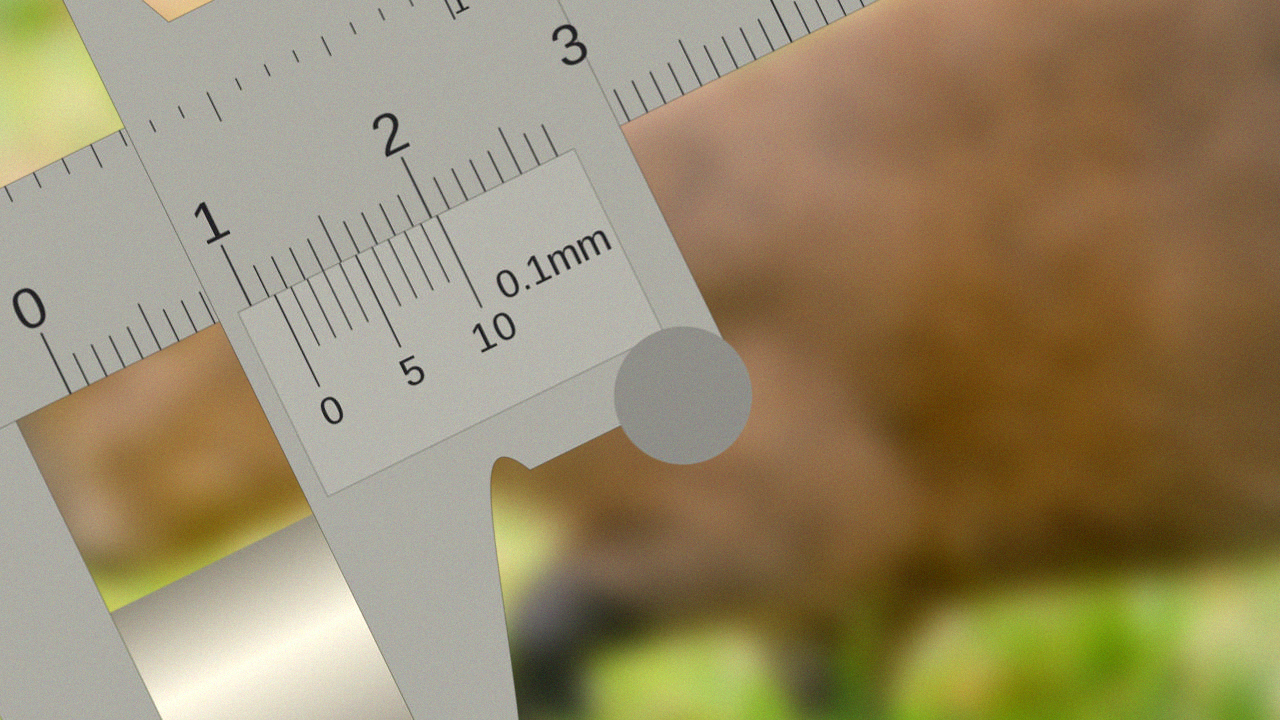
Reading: 11.3 mm
